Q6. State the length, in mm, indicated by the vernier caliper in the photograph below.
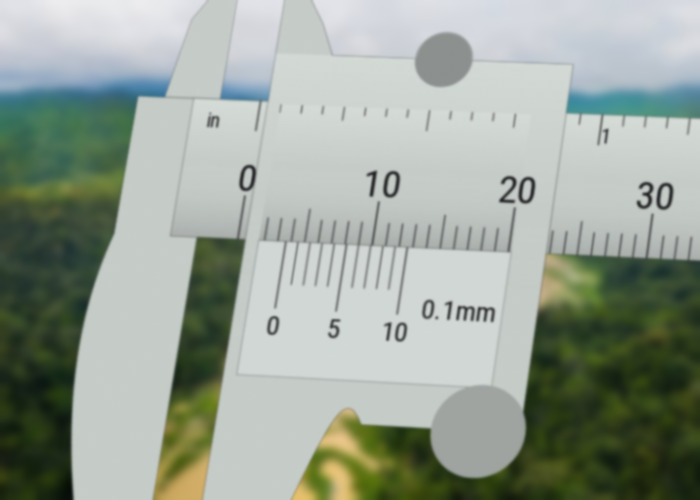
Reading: 3.6 mm
